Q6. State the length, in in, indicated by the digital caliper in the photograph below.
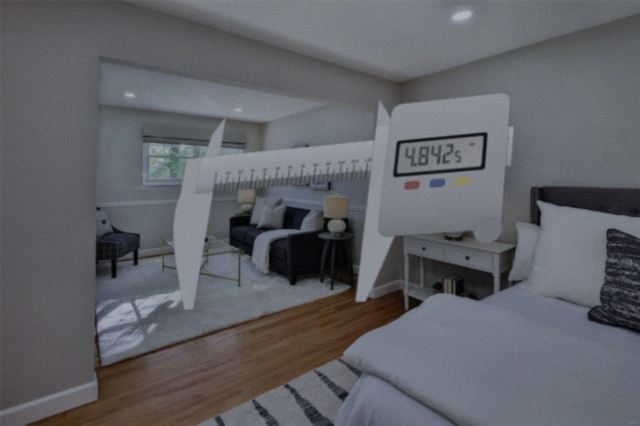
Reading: 4.8425 in
